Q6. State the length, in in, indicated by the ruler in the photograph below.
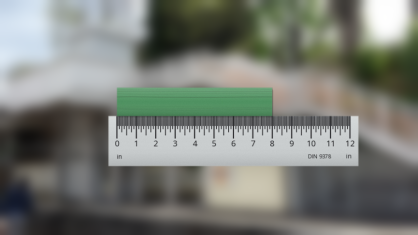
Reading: 8 in
